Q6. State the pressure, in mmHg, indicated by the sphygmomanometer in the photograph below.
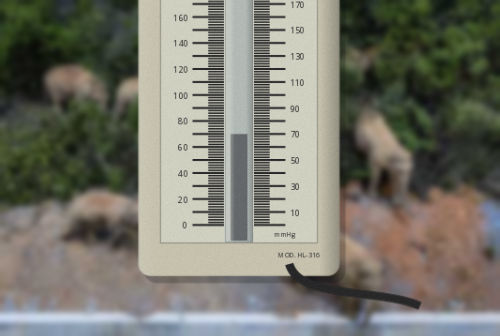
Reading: 70 mmHg
